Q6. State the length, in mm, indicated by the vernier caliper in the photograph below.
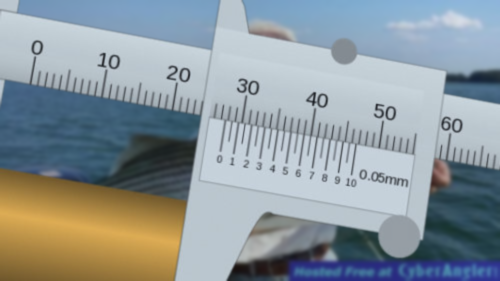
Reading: 27.6 mm
